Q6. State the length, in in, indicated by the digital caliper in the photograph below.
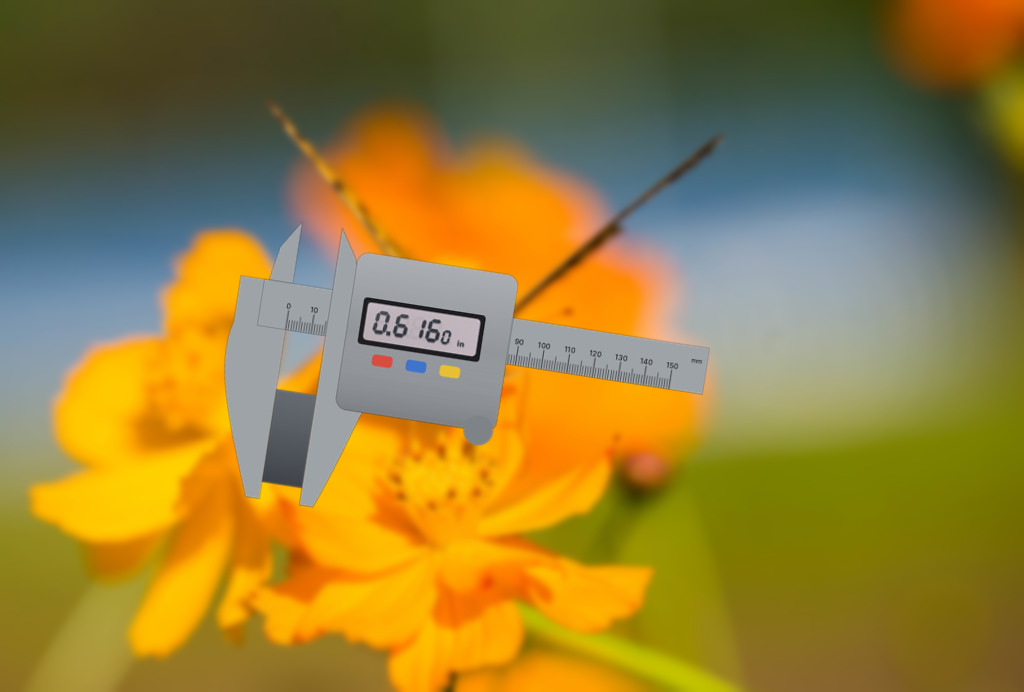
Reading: 0.6160 in
